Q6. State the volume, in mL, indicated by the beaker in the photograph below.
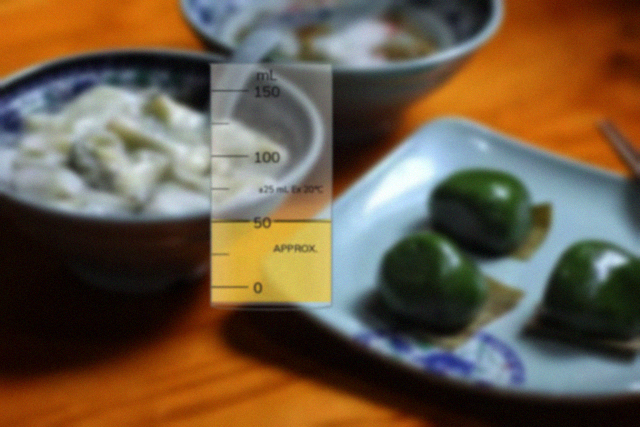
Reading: 50 mL
